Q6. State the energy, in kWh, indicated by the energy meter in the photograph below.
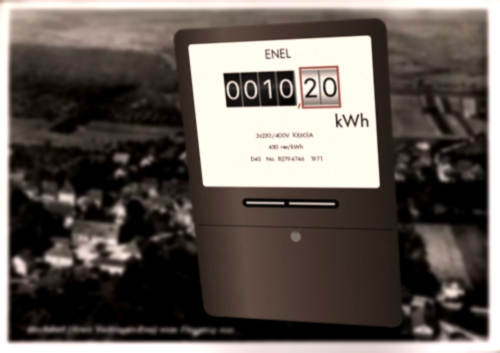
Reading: 10.20 kWh
